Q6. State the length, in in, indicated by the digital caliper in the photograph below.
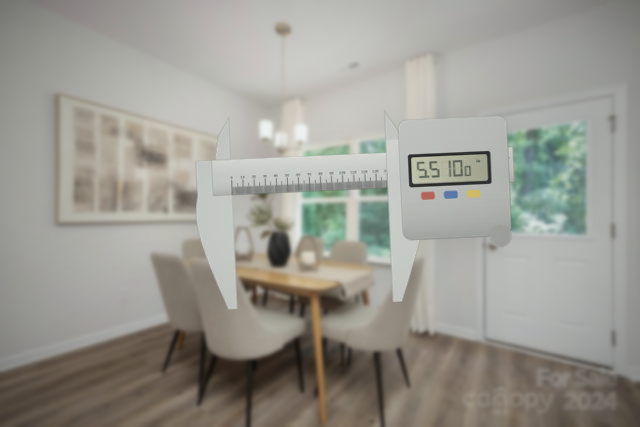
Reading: 5.5100 in
